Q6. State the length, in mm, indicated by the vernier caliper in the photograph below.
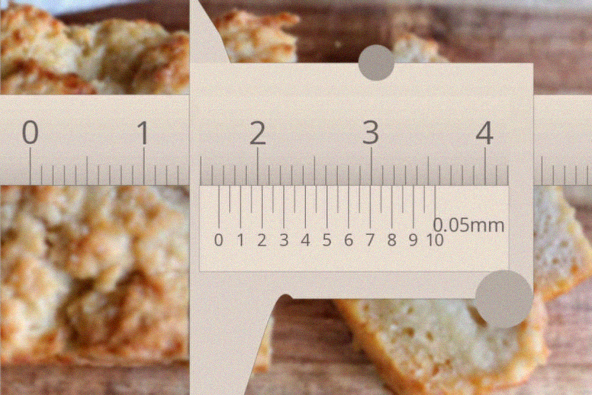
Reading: 16.6 mm
